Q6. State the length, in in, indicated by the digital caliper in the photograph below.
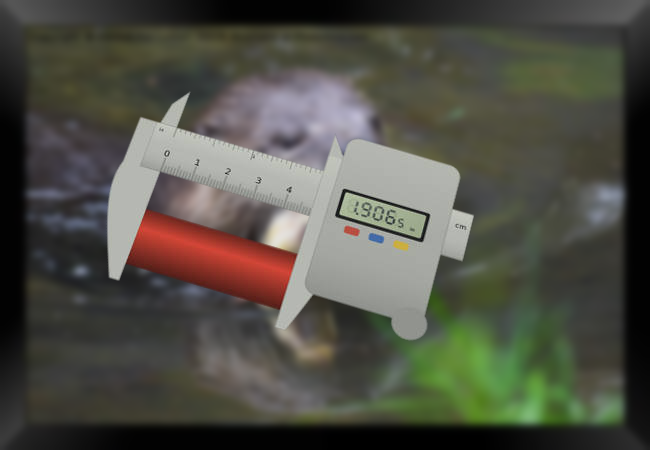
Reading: 1.9065 in
